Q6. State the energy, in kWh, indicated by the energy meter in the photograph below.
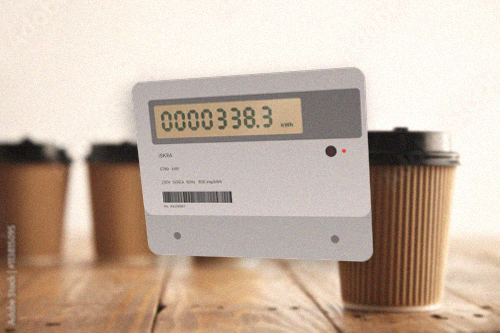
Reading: 338.3 kWh
